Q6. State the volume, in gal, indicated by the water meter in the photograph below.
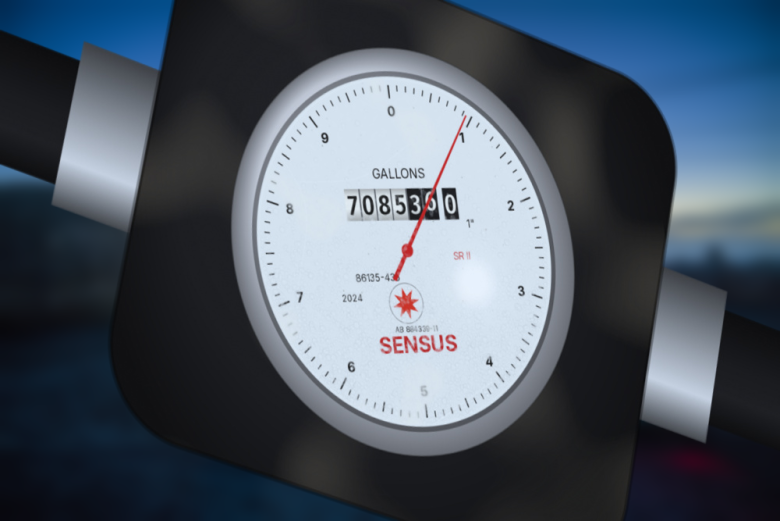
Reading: 7085360.9 gal
